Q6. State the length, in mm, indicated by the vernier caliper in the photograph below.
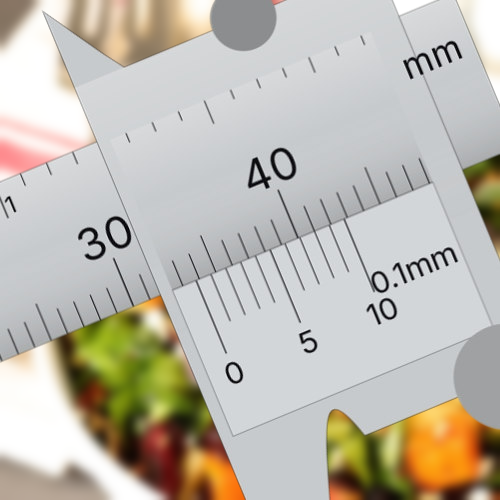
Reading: 33.8 mm
